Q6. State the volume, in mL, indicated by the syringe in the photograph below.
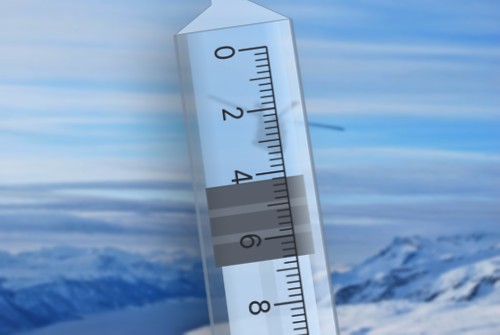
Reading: 4.2 mL
